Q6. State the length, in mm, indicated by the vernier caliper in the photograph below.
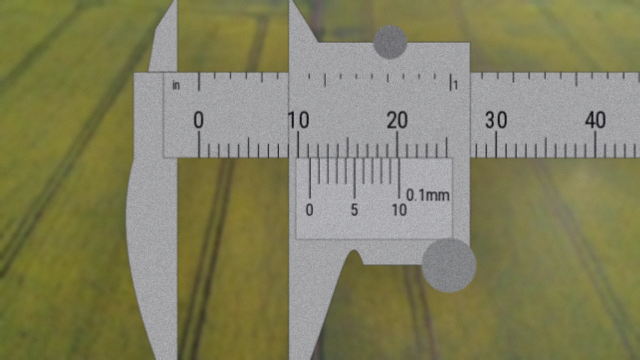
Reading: 11.2 mm
